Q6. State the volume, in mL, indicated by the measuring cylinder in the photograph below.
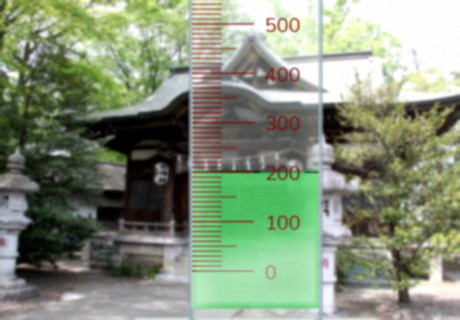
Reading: 200 mL
